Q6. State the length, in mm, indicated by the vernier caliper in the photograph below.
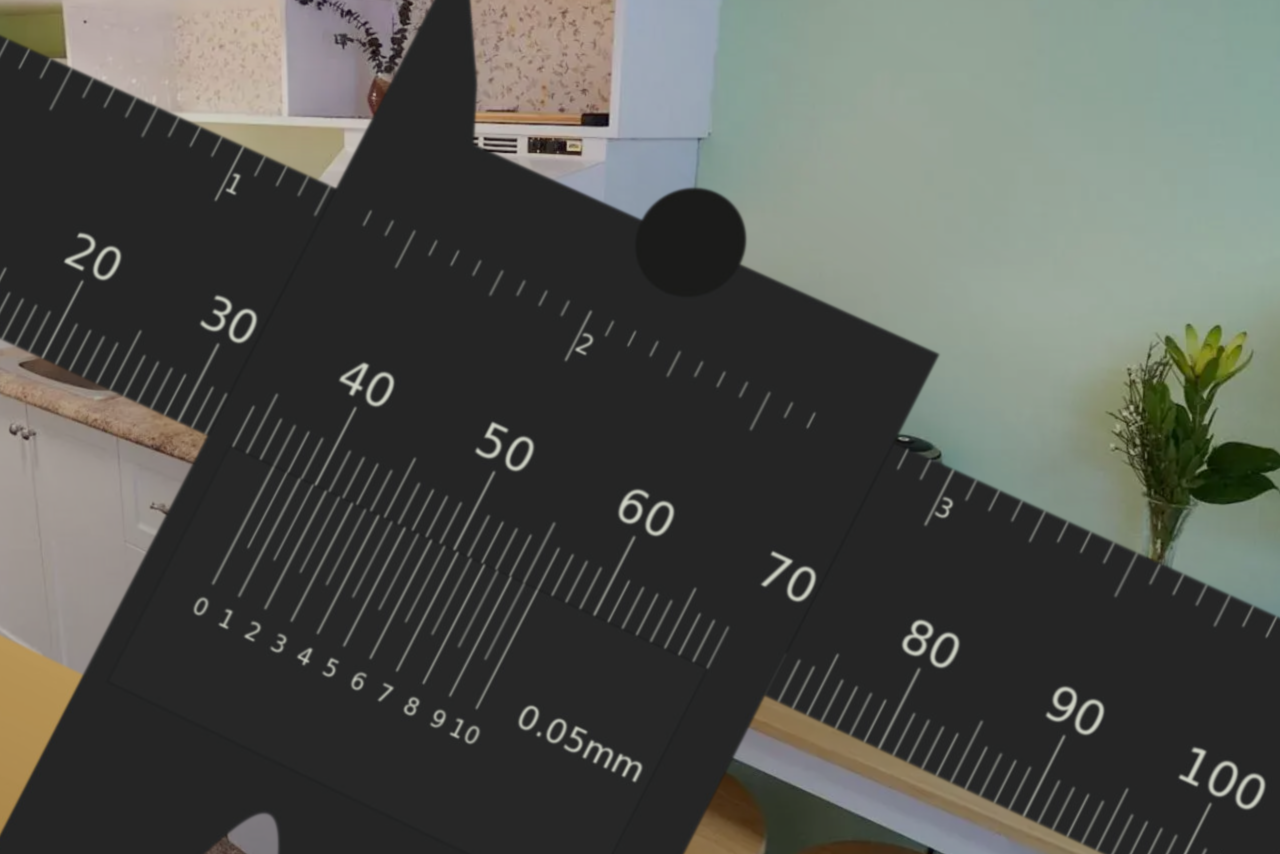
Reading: 37.0 mm
